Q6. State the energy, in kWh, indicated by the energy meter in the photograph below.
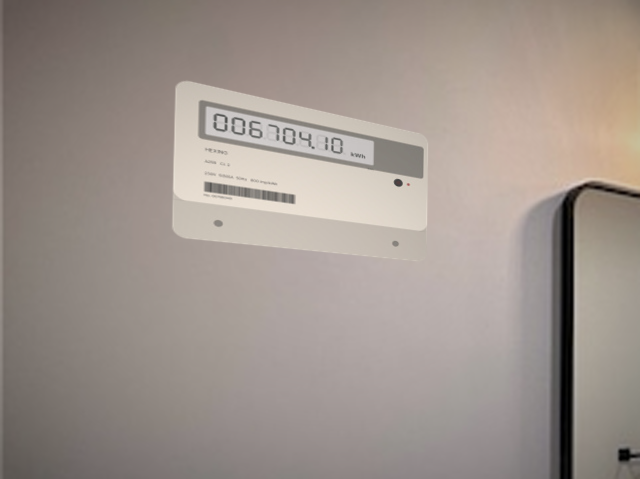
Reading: 6704.10 kWh
